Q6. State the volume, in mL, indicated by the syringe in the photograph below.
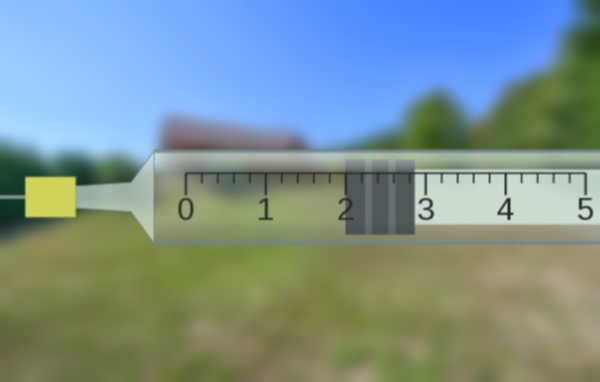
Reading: 2 mL
